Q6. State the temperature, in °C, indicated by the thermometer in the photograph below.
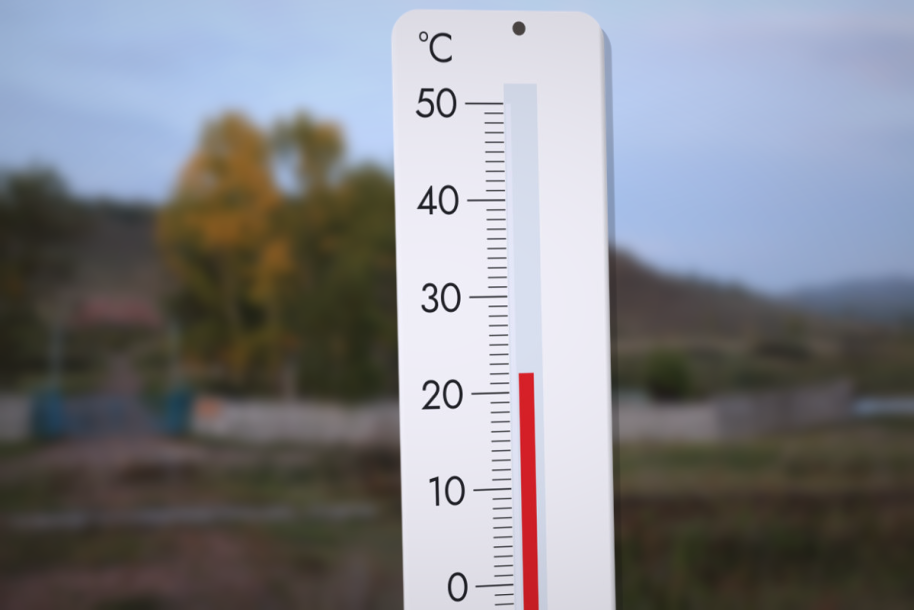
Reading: 22 °C
